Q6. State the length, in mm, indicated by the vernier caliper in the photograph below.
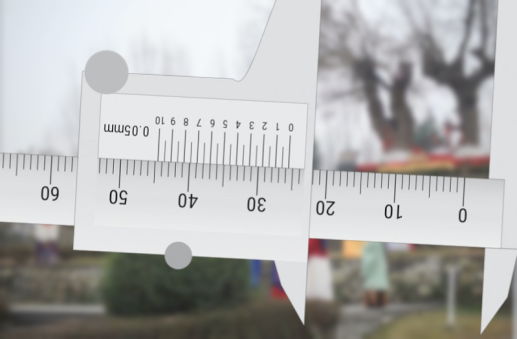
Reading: 25.6 mm
